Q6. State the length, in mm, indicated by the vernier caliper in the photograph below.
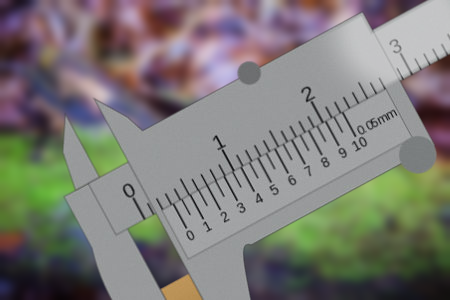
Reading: 3.2 mm
